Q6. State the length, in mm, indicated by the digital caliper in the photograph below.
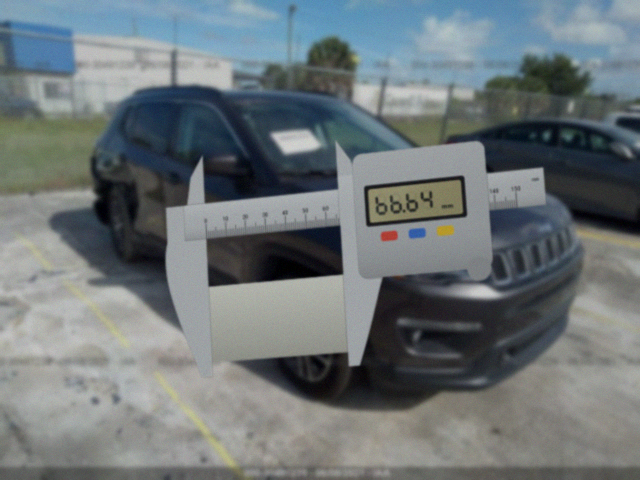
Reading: 66.64 mm
